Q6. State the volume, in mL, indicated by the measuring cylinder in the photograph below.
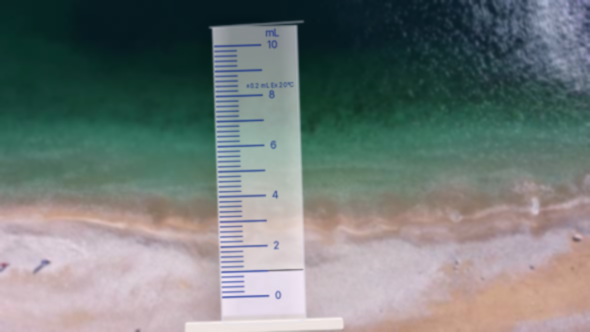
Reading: 1 mL
